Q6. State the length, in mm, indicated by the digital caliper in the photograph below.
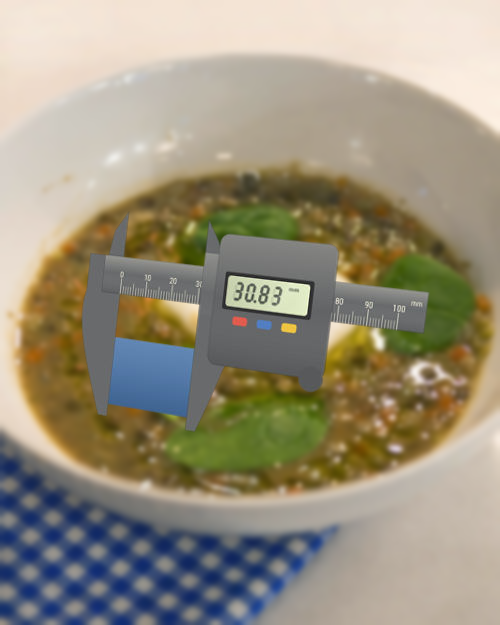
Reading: 30.83 mm
